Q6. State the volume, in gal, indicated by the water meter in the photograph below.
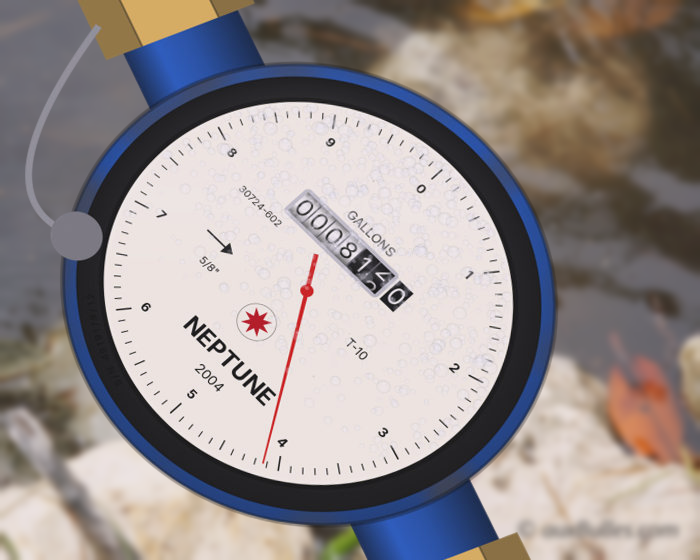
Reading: 8124.1 gal
